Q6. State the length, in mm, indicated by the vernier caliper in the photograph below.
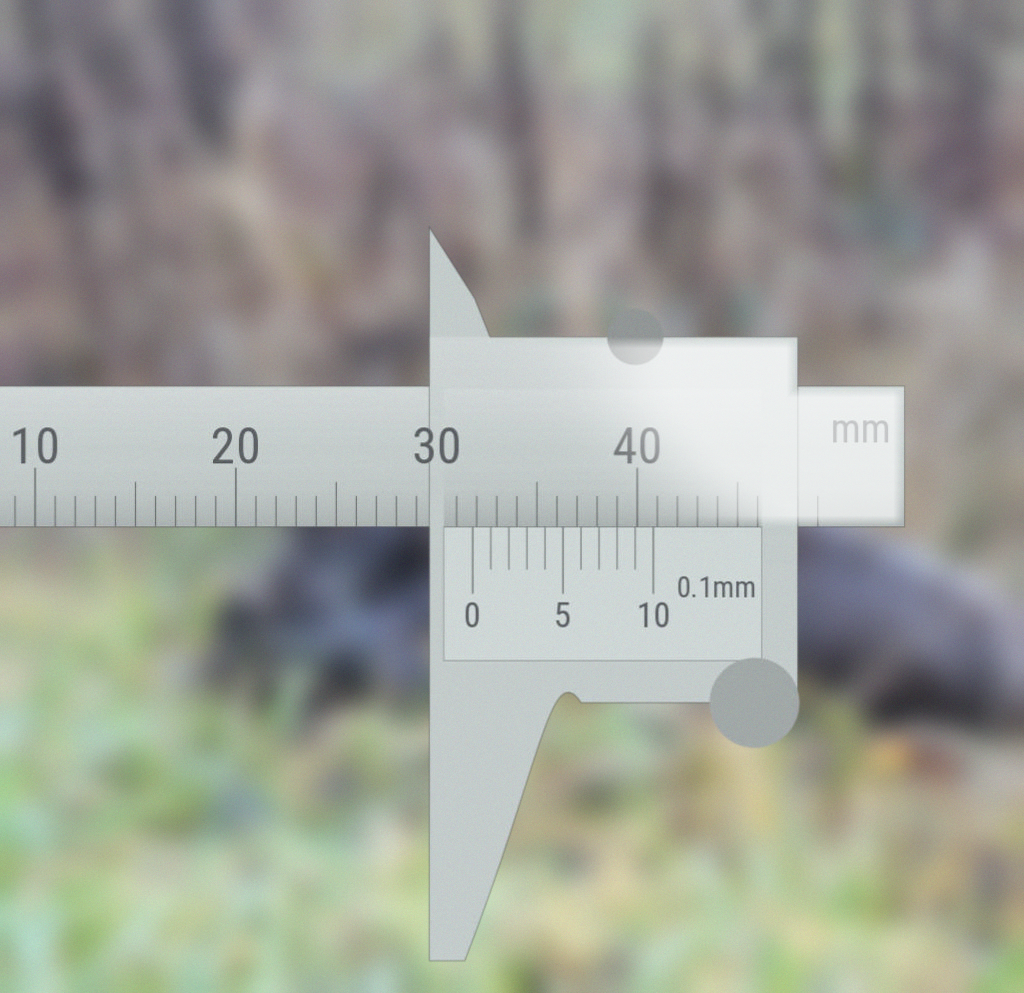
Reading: 31.8 mm
